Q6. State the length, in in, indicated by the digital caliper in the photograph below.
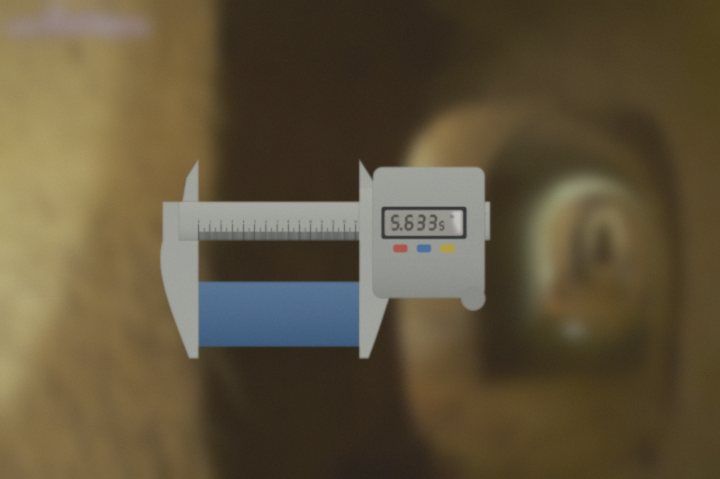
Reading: 5.6335 in
